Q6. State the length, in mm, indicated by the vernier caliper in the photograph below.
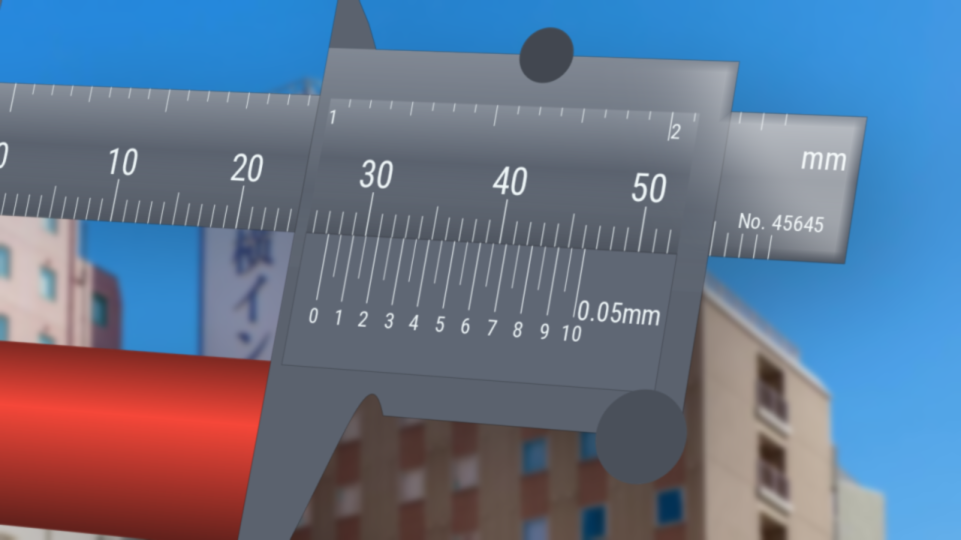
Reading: 27.2 mm
